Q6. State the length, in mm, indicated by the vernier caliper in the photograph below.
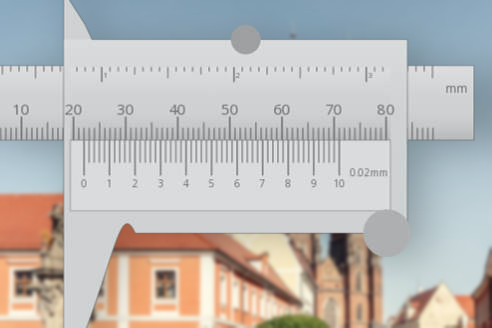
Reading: 22.0 mm
